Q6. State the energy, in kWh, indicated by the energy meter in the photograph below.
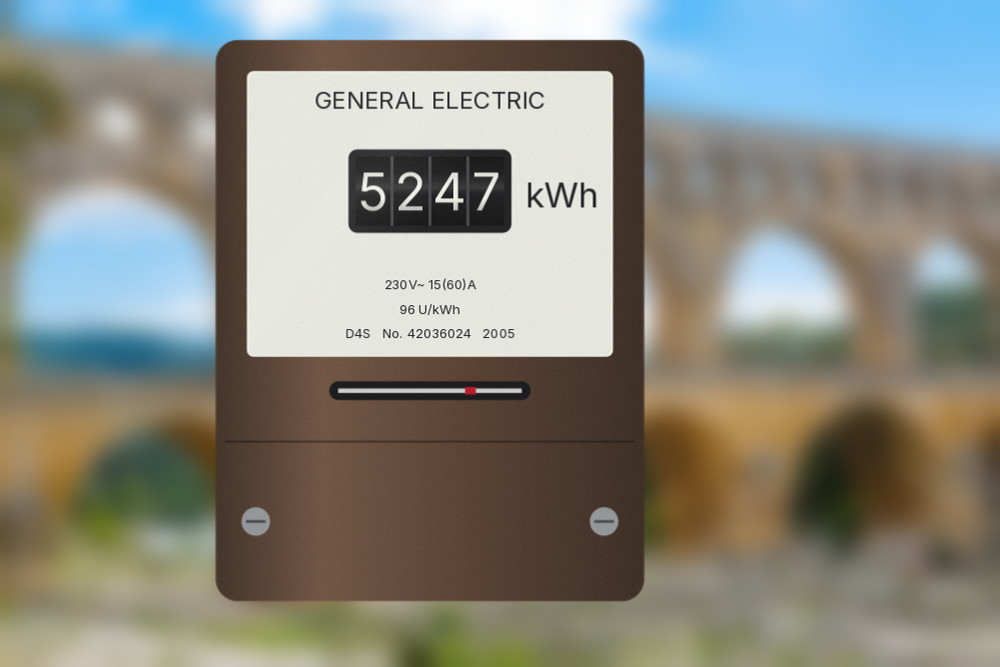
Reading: 5247 kWh
